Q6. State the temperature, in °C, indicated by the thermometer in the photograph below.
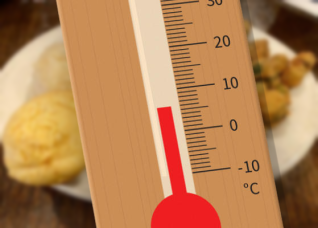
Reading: 6 °C
